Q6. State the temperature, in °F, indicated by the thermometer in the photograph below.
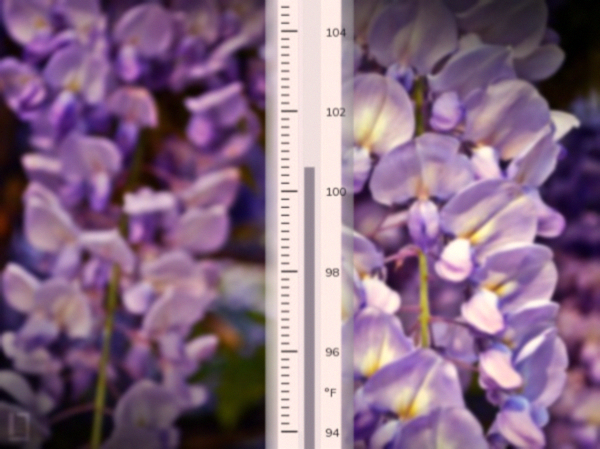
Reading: 100.6 °F
